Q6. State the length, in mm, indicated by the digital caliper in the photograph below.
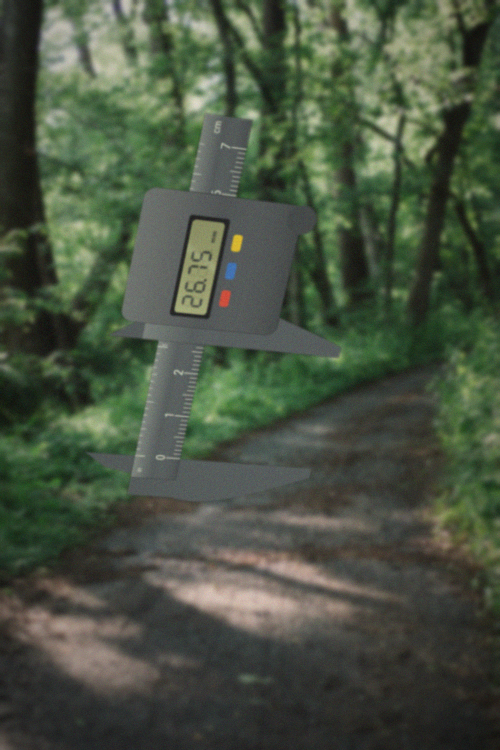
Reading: 26.75 mm
